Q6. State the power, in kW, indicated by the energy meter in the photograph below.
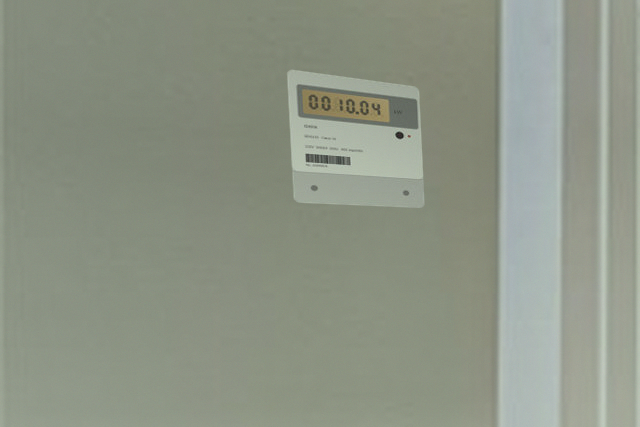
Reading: 10.04 kW
